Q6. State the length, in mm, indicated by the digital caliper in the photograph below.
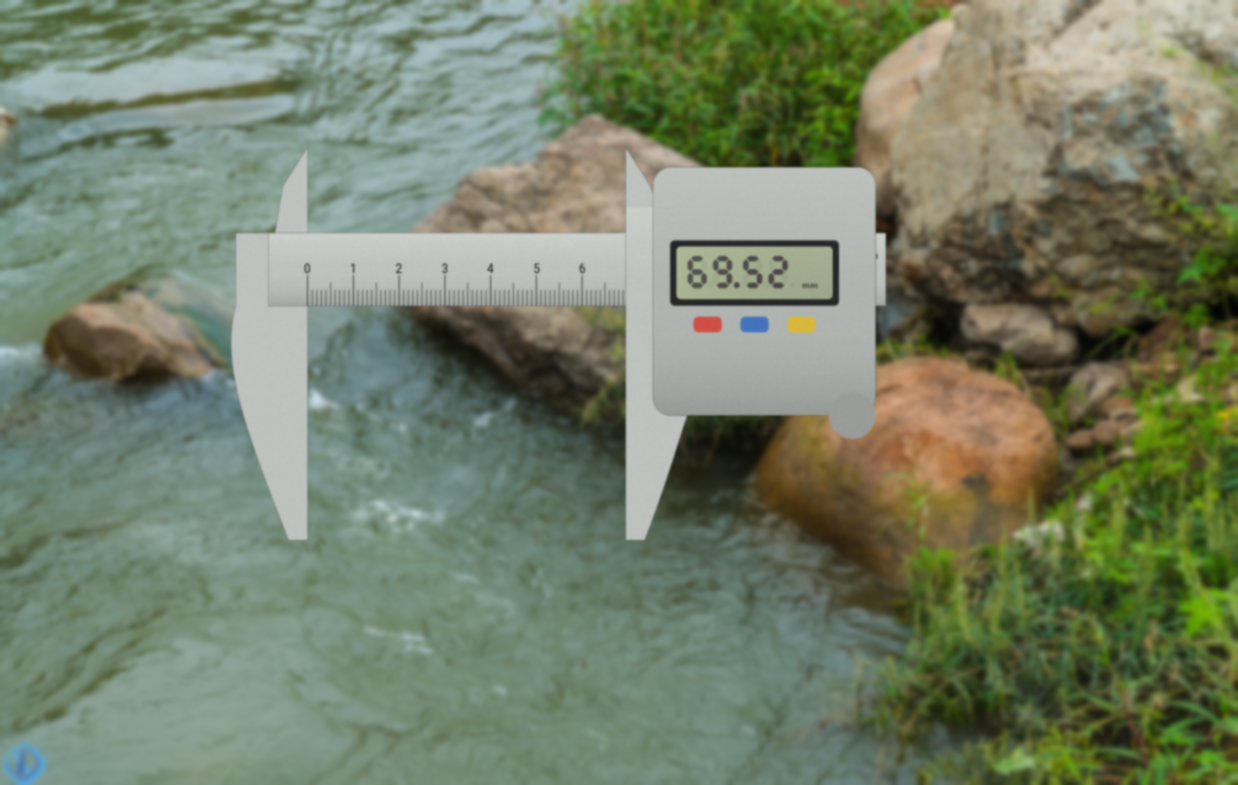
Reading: 69.52 mm
